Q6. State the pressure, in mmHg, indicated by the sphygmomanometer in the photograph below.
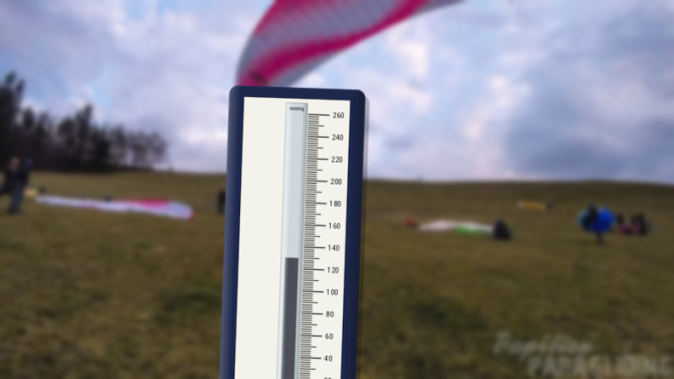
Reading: 130 mmHg
